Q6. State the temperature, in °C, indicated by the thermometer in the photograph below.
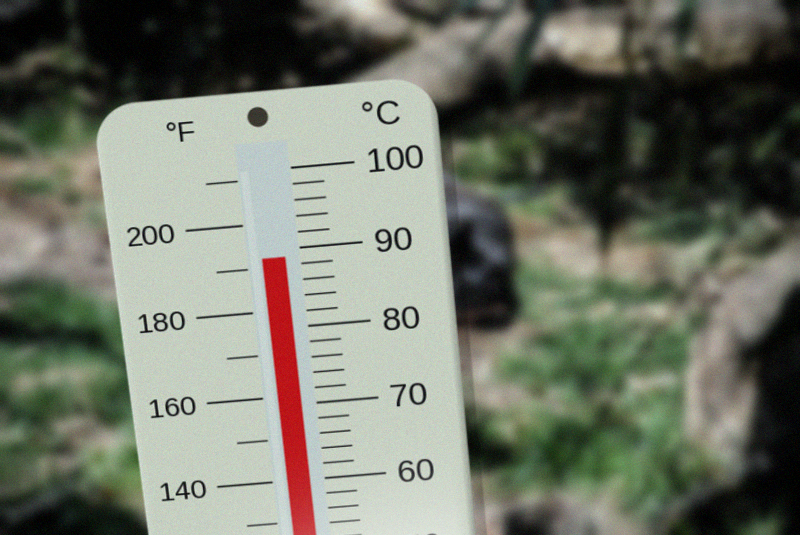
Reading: 89 °C
